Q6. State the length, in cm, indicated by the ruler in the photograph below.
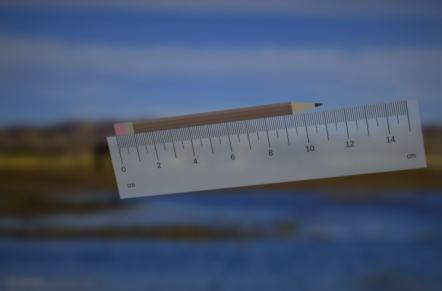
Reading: 11 cm
